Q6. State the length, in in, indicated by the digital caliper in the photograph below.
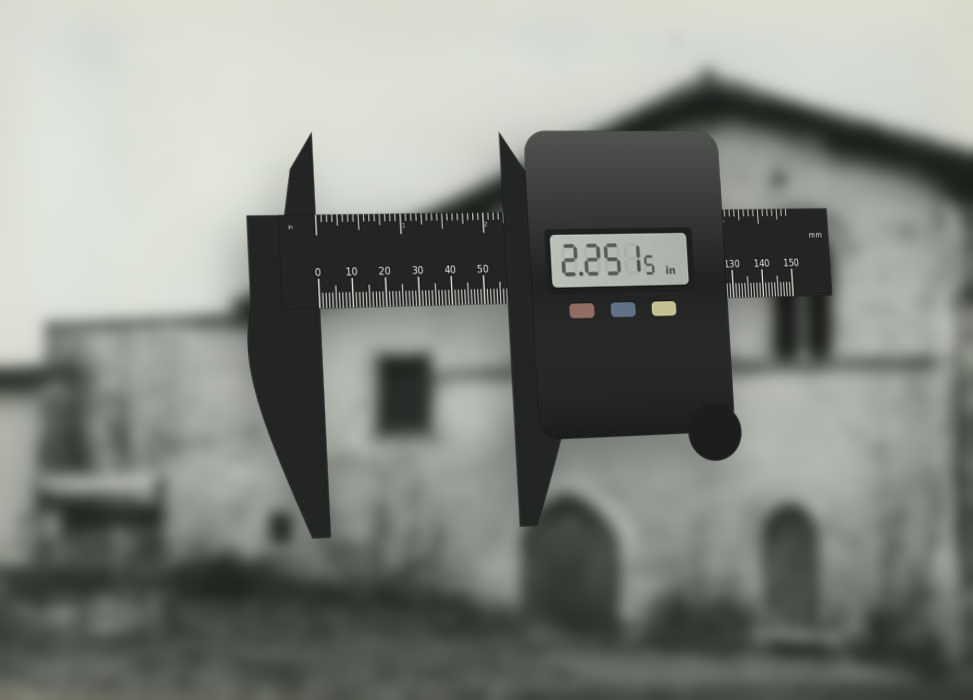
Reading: 2.2515 in
